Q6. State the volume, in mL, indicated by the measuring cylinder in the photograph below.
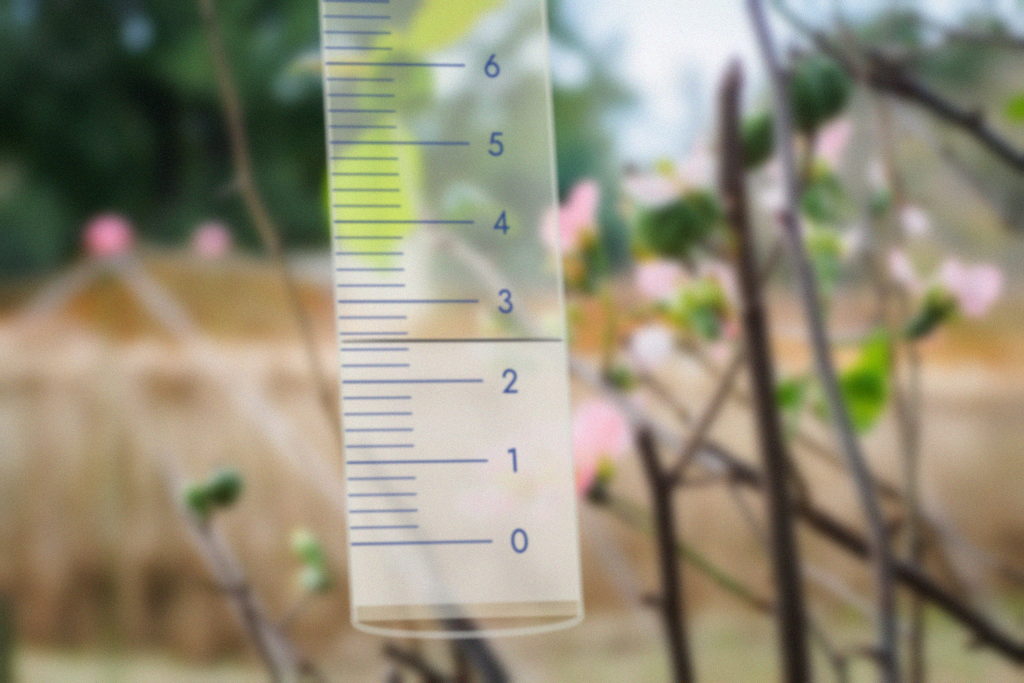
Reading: 2.5 mL
